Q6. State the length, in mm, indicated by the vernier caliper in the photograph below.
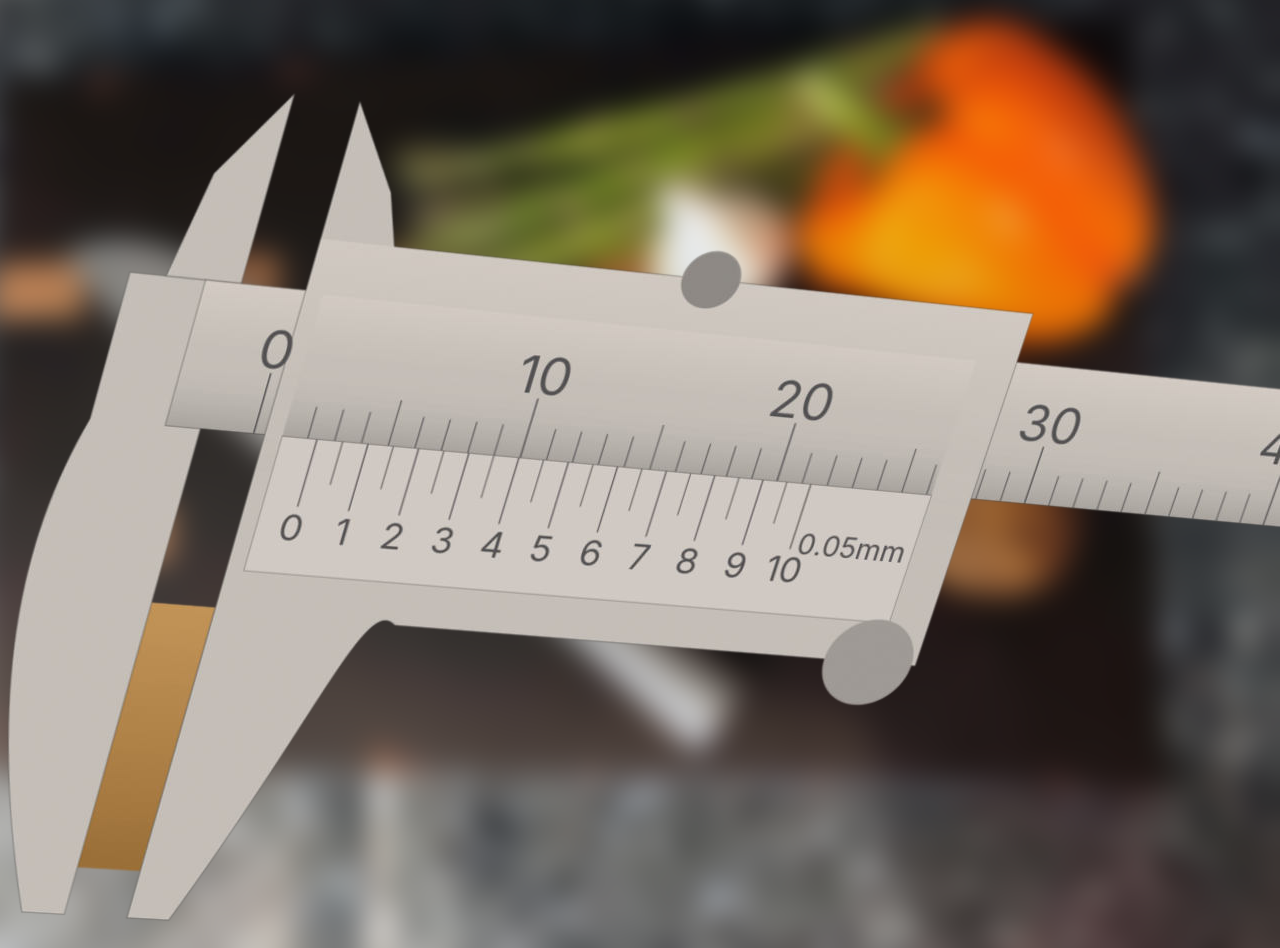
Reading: 2.35 mm
